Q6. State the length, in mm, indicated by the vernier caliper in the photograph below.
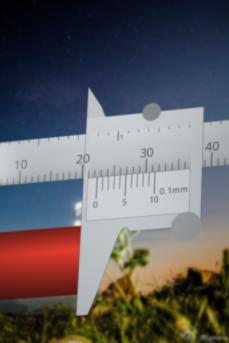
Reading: 22.4 mm
